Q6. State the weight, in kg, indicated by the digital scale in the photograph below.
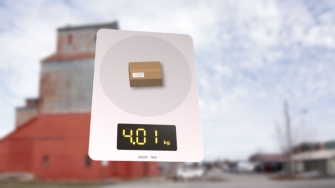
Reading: 4.01 kg
